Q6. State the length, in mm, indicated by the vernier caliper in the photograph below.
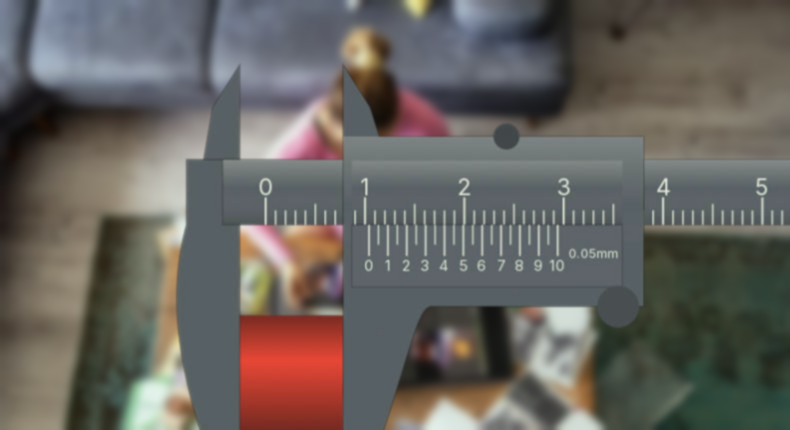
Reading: 10.4 mm
